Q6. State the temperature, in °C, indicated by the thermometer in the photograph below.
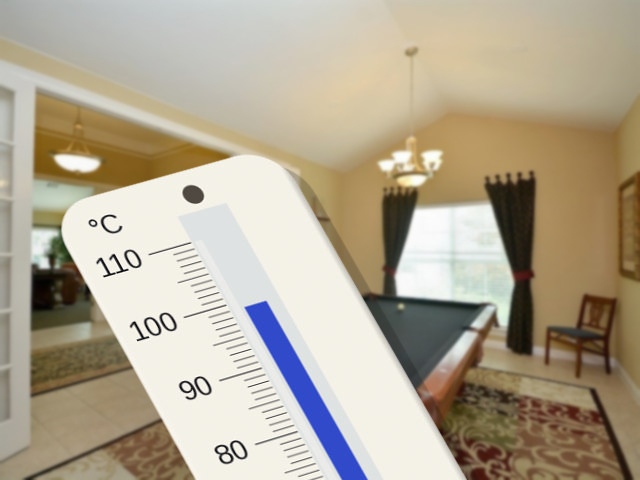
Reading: 99 °C
